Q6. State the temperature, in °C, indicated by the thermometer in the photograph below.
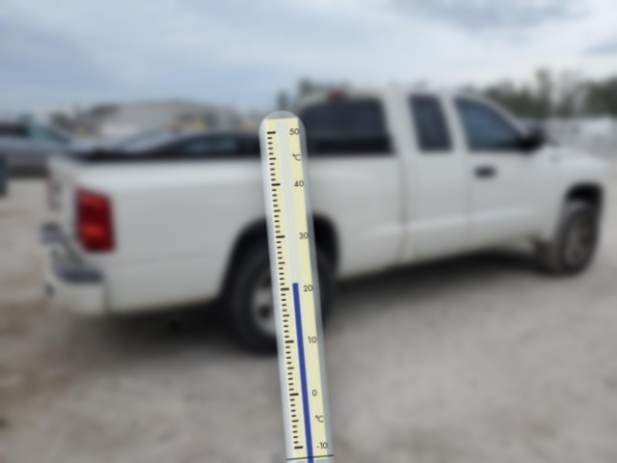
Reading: 21 °C
